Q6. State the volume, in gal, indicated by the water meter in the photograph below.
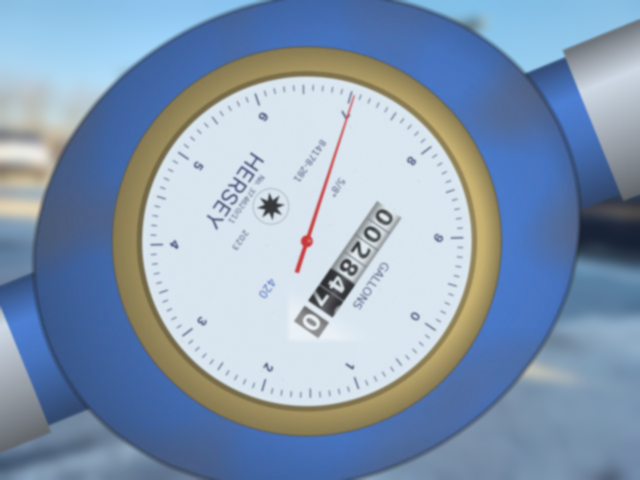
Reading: 28467.0 gal
